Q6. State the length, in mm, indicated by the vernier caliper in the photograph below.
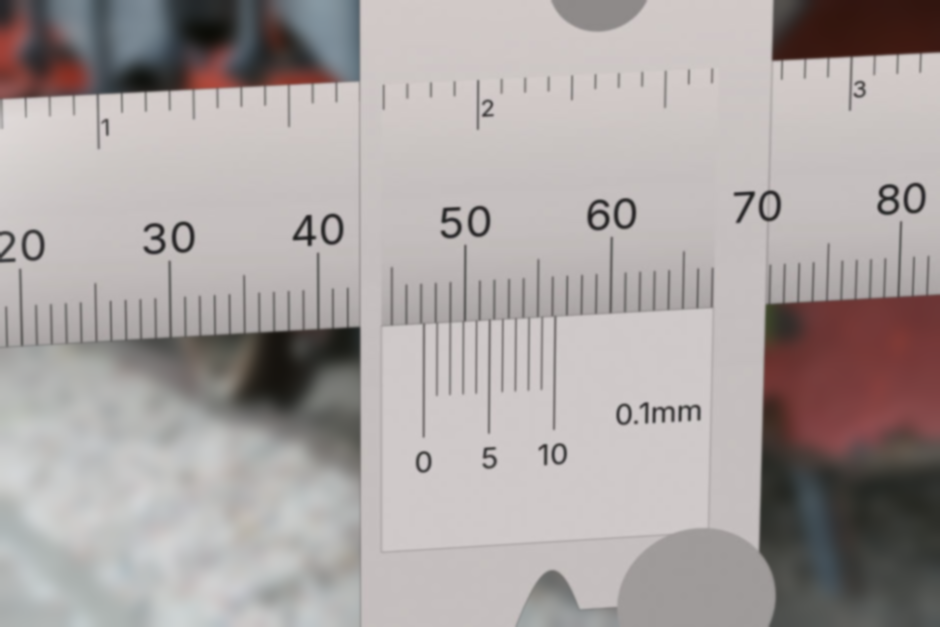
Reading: 47.2 mm
